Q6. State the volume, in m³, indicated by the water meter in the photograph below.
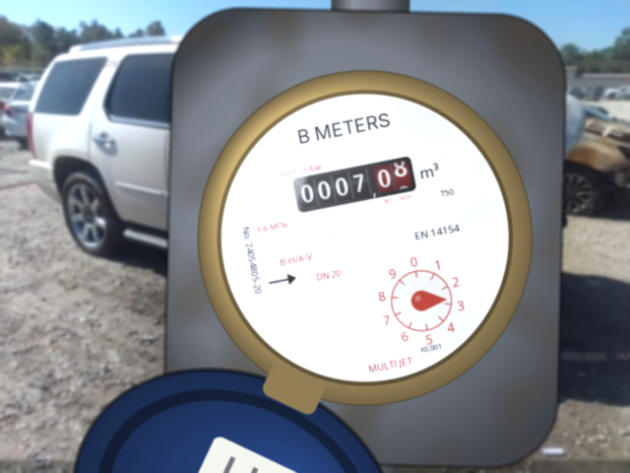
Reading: 7.082 m³
